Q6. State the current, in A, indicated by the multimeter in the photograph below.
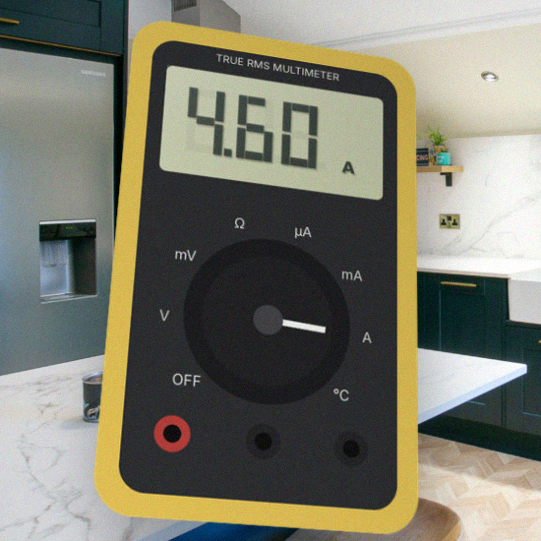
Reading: 4.60 A
